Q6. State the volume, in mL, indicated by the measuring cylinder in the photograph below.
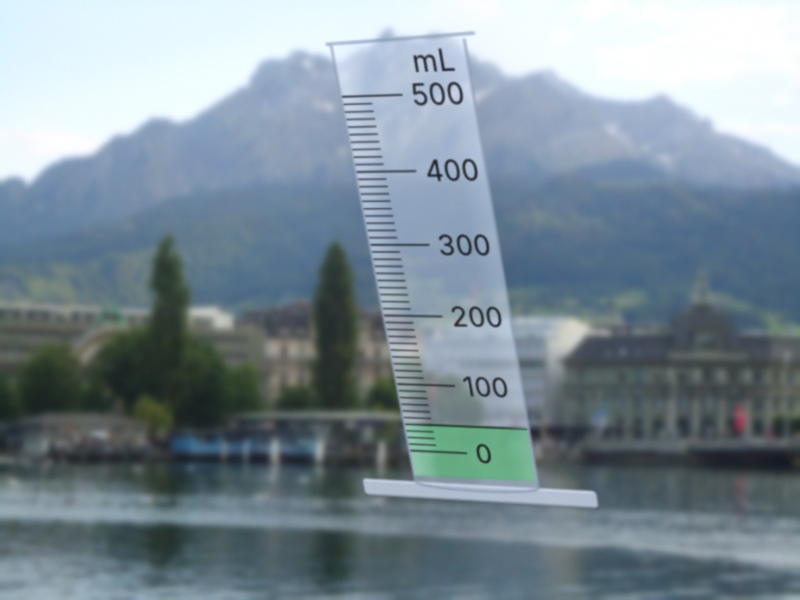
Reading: 40 mL
